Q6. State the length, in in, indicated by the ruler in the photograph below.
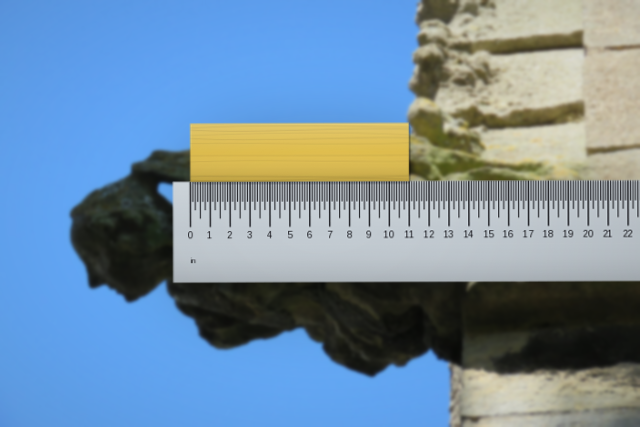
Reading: 11 in
